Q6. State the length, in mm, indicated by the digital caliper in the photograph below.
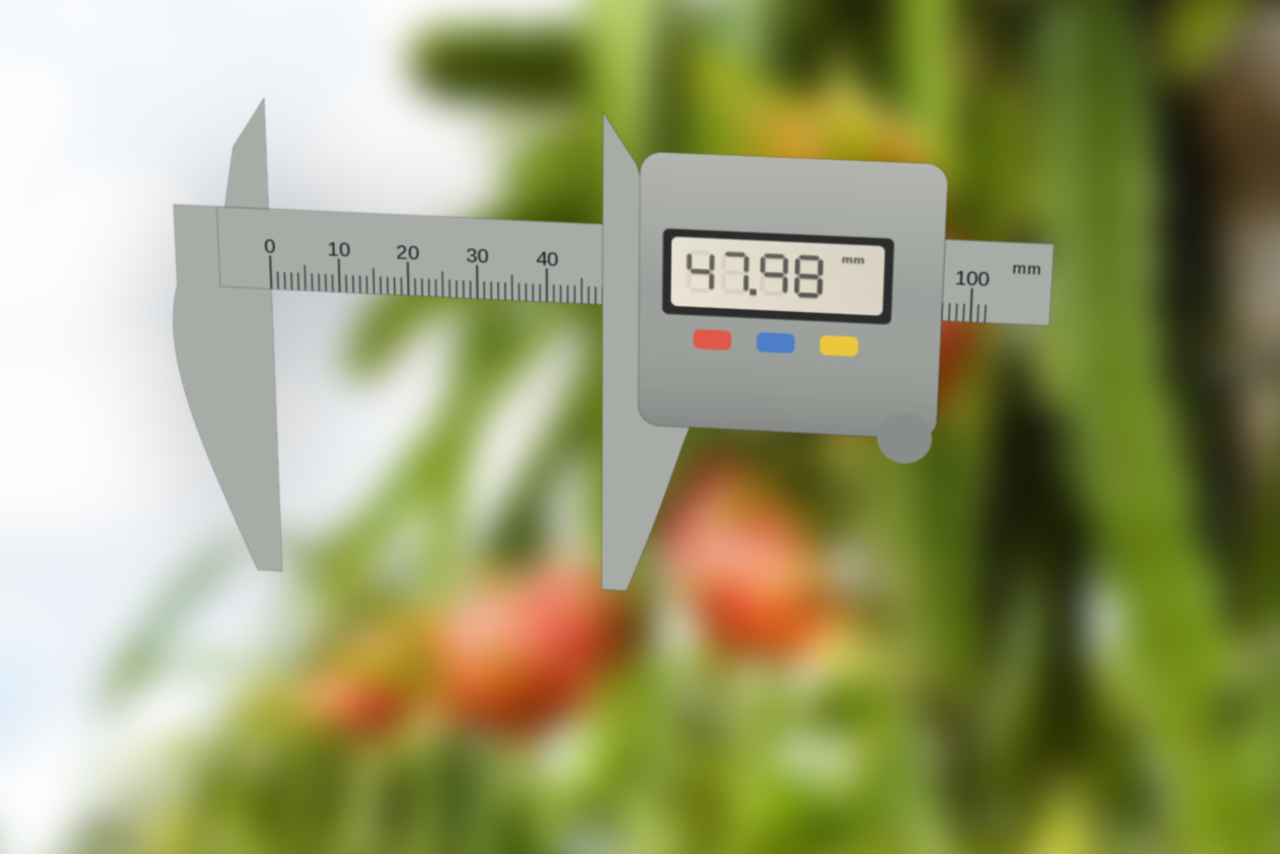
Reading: 47.98 mm
